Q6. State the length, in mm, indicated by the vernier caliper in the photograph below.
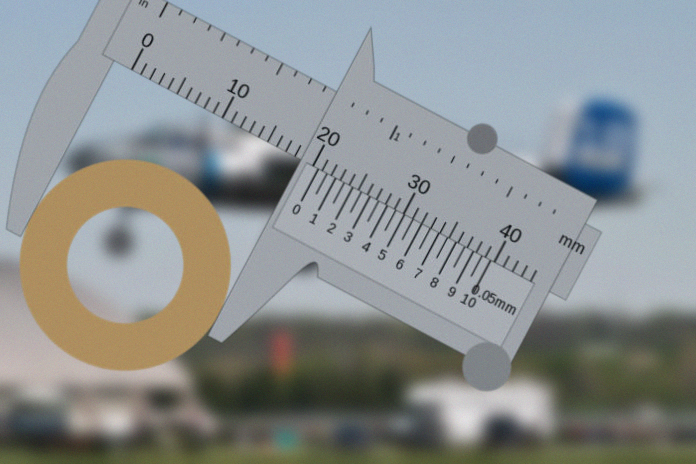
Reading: 20.6 mm
